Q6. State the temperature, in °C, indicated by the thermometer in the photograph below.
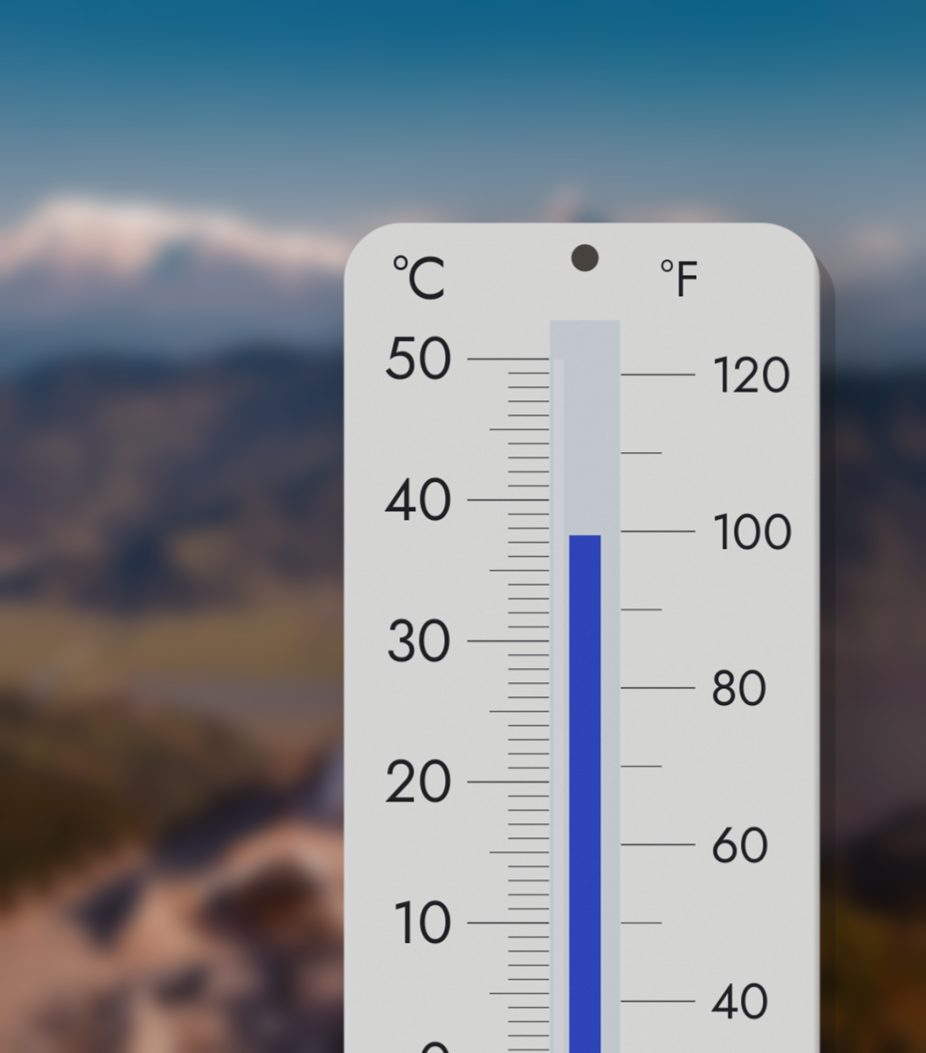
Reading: 37.5 °C
